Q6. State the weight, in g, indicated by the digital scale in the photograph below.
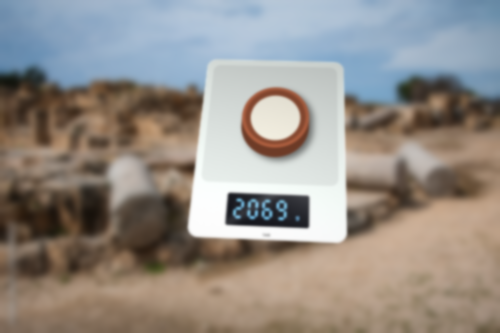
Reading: 2069 g
